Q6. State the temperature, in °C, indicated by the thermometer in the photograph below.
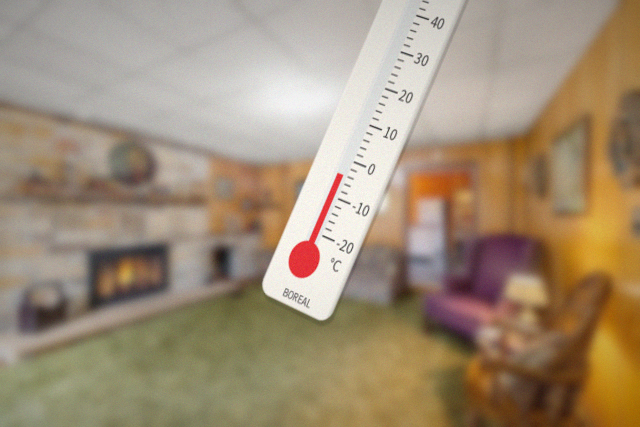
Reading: -4 °C
